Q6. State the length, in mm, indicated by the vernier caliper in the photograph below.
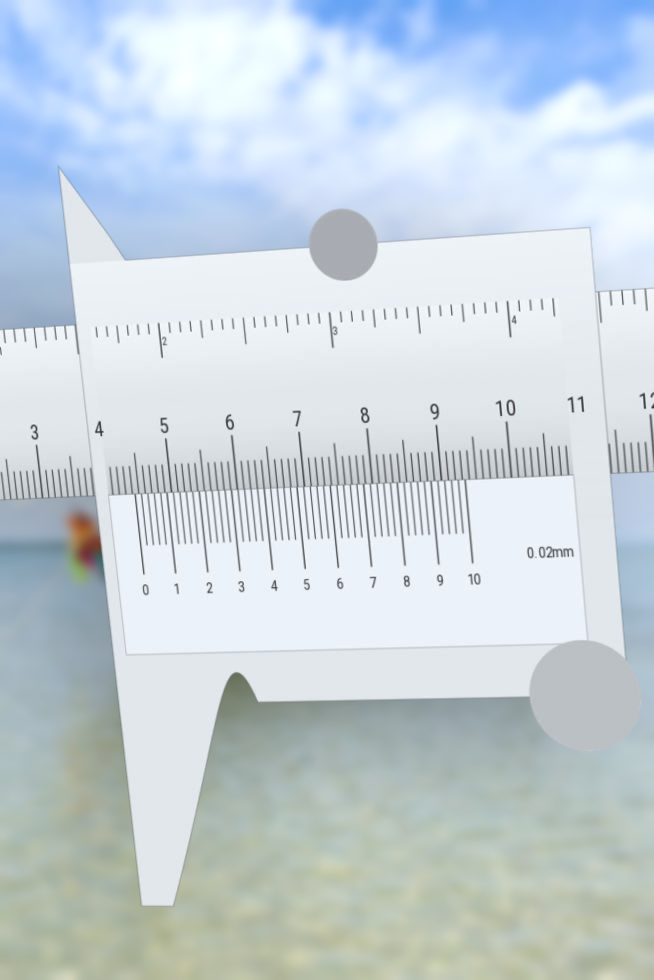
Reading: 44.4 mm
